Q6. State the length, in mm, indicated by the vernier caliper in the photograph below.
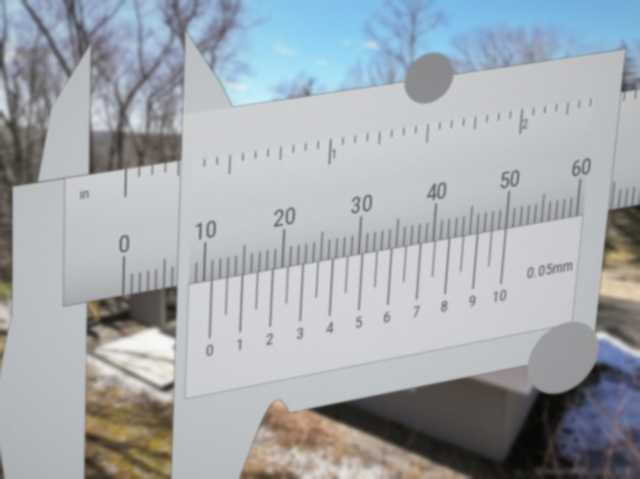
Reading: 11.0 mm
